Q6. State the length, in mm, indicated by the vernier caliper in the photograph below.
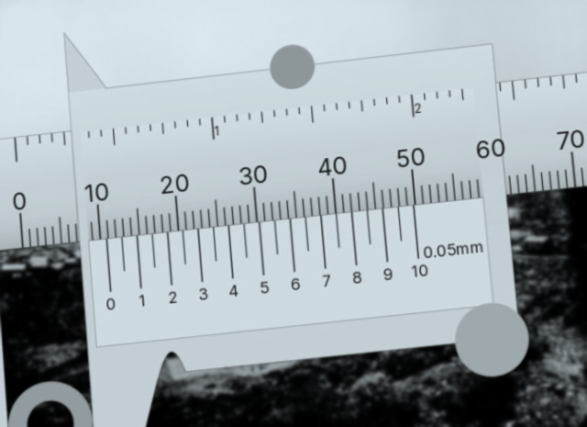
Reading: 10.8 mm
